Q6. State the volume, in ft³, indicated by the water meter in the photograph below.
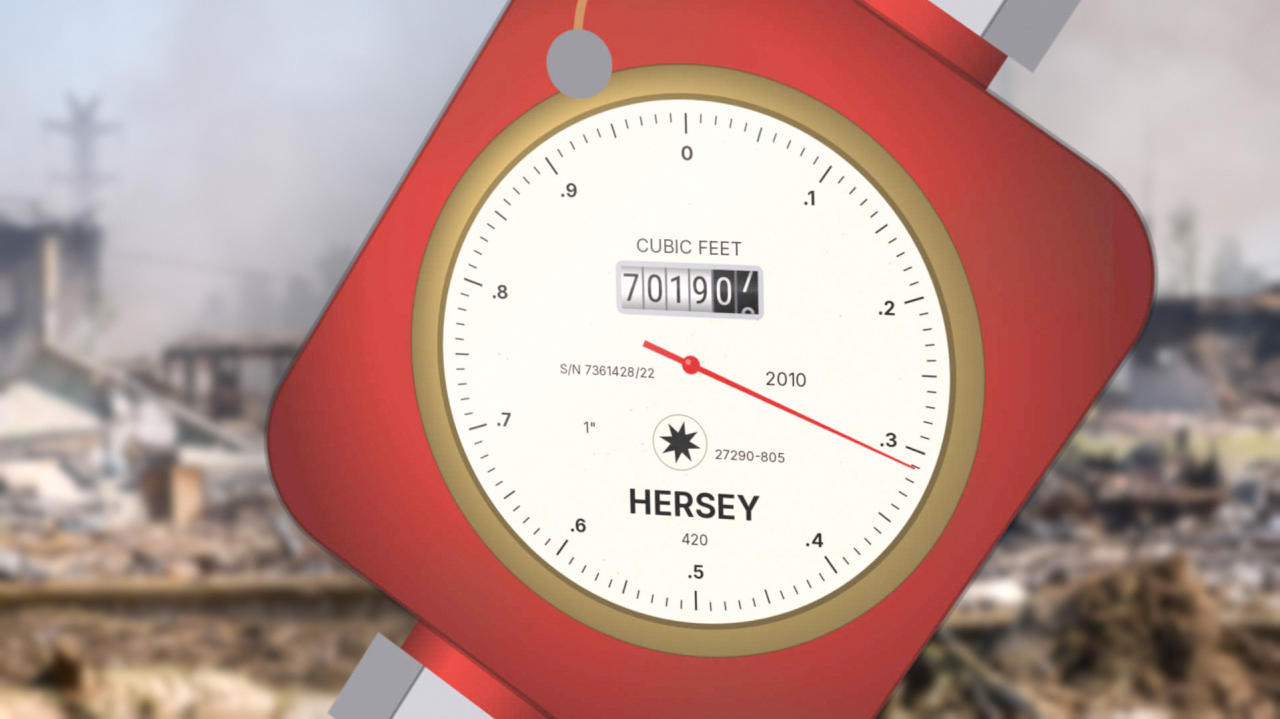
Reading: 701907.31 ft³
